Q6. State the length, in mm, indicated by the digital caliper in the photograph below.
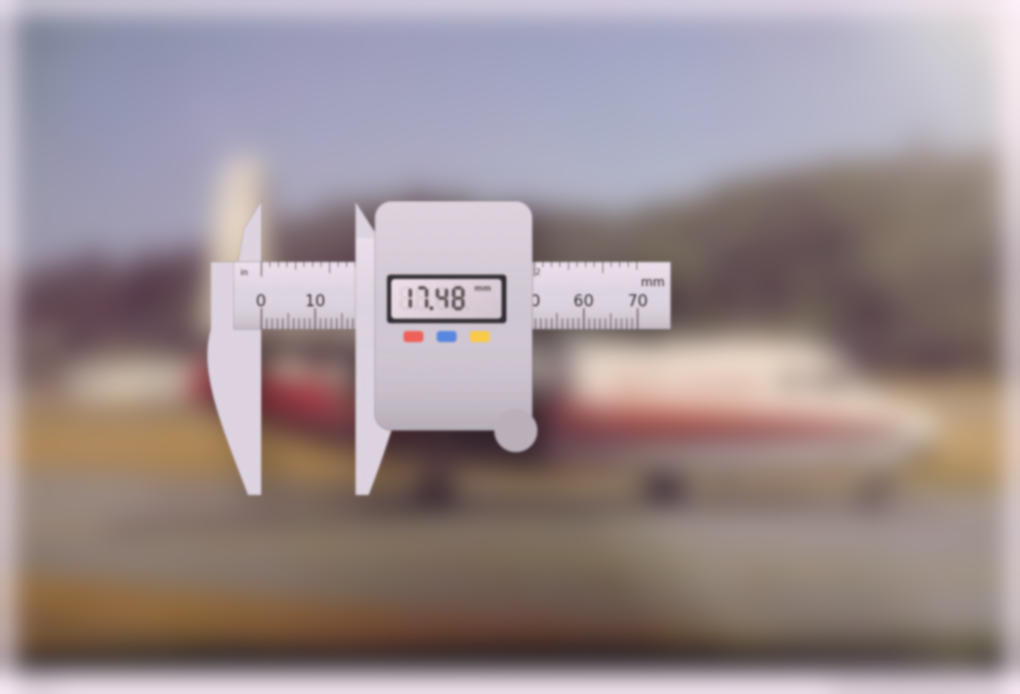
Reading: 17.48 mm
